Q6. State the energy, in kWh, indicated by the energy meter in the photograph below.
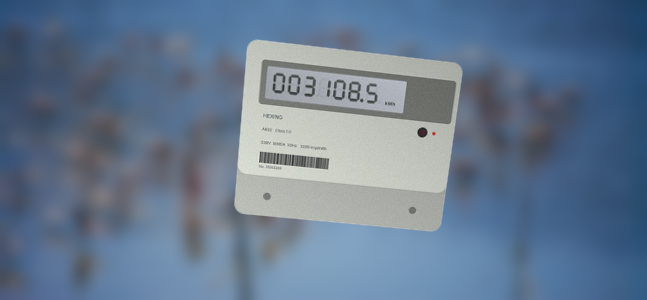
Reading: 3108.5 kWh
